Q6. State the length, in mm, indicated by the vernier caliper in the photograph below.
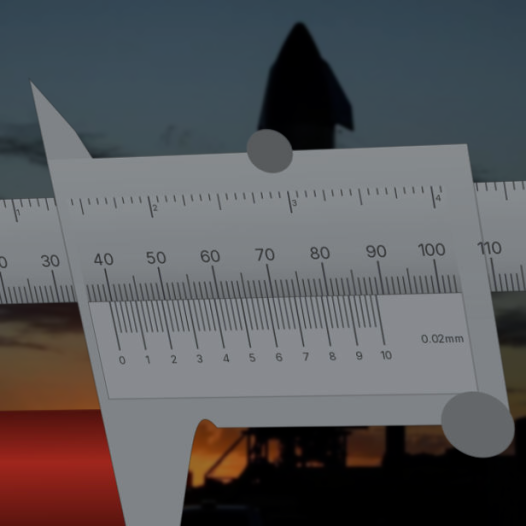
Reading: 39.6 mm
